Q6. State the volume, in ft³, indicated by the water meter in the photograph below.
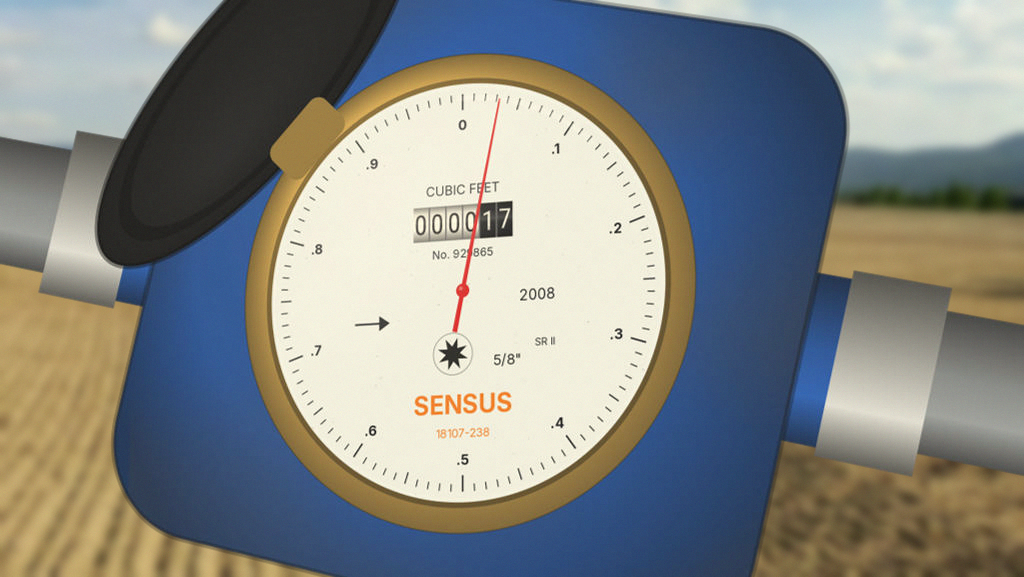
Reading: 17.03 ft³
